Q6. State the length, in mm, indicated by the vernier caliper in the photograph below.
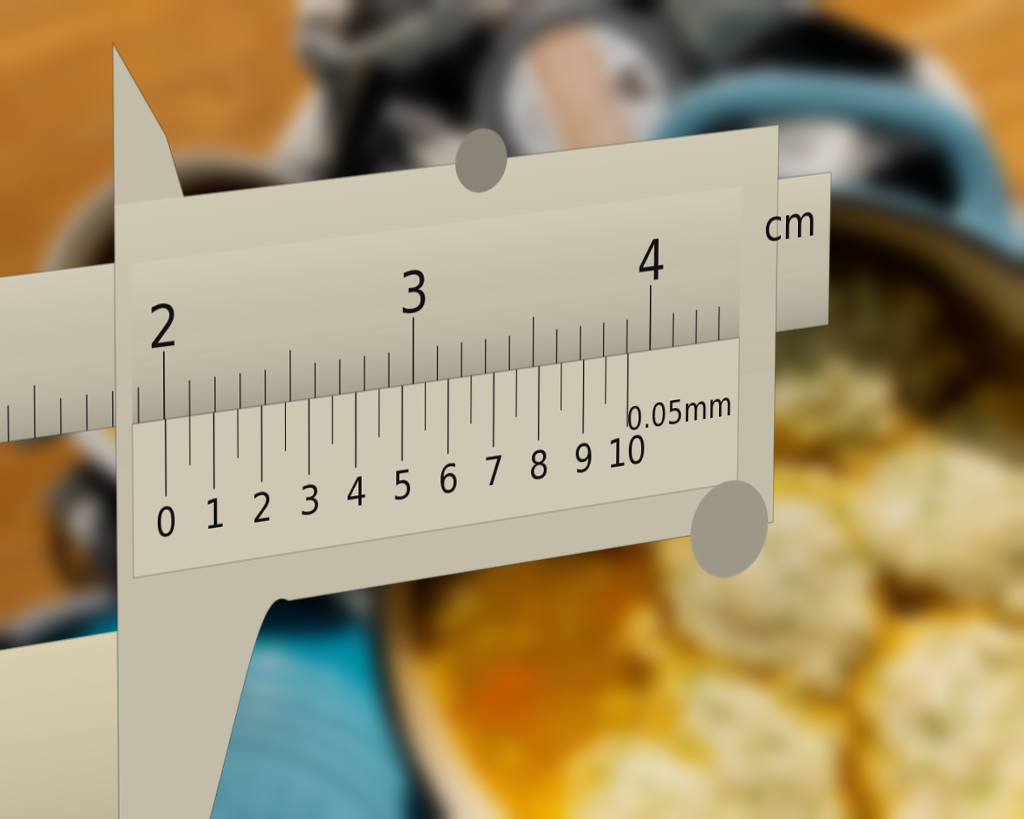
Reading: 20.05 mm
